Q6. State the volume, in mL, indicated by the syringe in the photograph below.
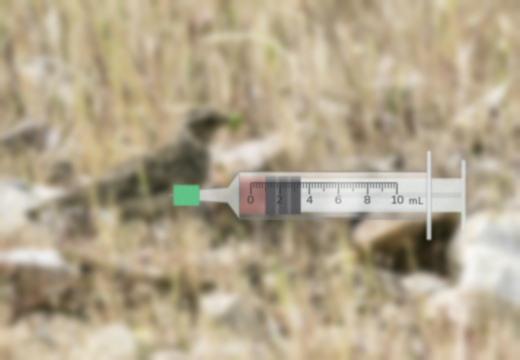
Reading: 1 mL
